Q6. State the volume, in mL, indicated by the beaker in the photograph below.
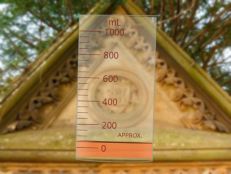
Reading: 50 mL
